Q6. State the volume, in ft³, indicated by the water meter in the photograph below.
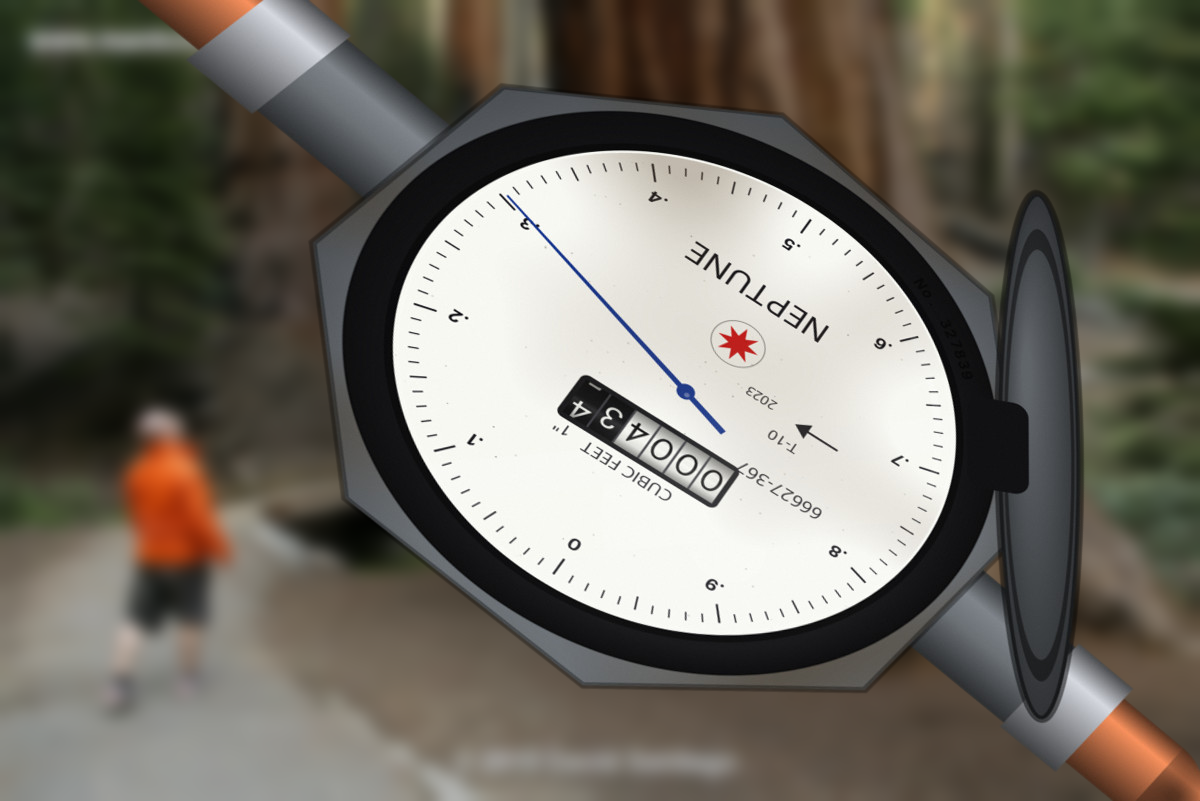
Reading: 434.30 ft³
